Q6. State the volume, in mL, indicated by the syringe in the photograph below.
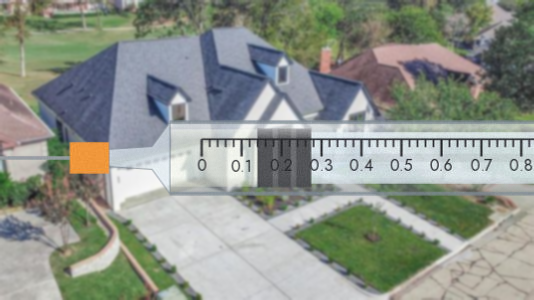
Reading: 0.14 mL
